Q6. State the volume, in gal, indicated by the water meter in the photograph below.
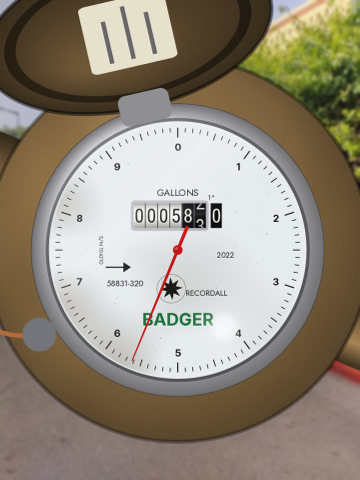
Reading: 5825.6 gal
